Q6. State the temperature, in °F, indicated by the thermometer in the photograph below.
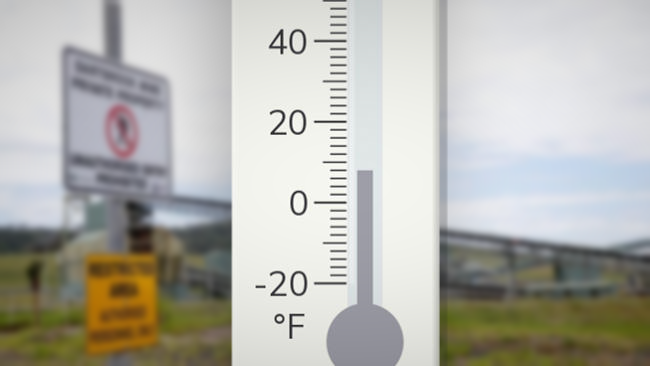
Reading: 8 °F
